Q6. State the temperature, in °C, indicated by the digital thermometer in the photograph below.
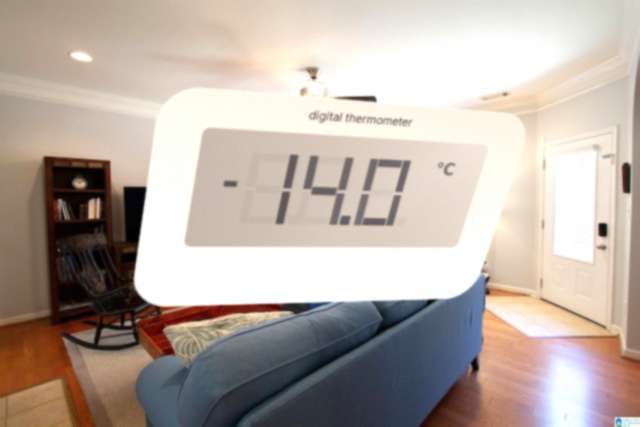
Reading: -14.0 °C
